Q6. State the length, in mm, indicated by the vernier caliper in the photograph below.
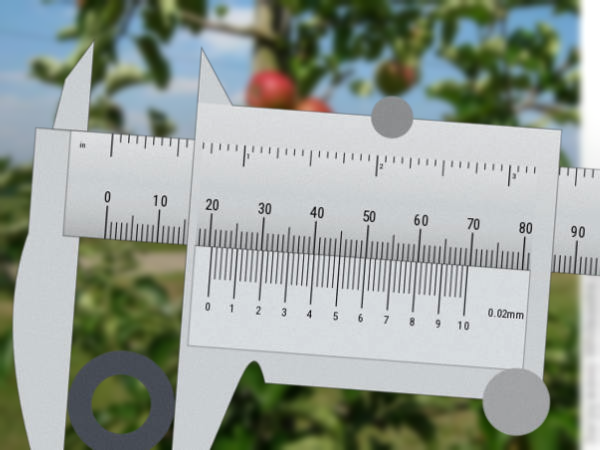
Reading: 20.5 mm
